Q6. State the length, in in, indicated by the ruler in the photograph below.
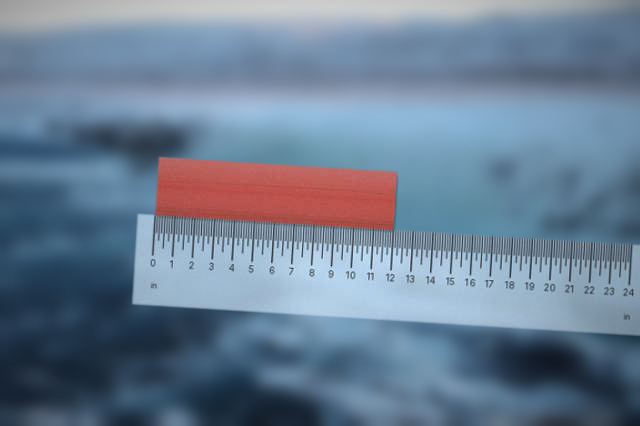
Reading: 12 in
